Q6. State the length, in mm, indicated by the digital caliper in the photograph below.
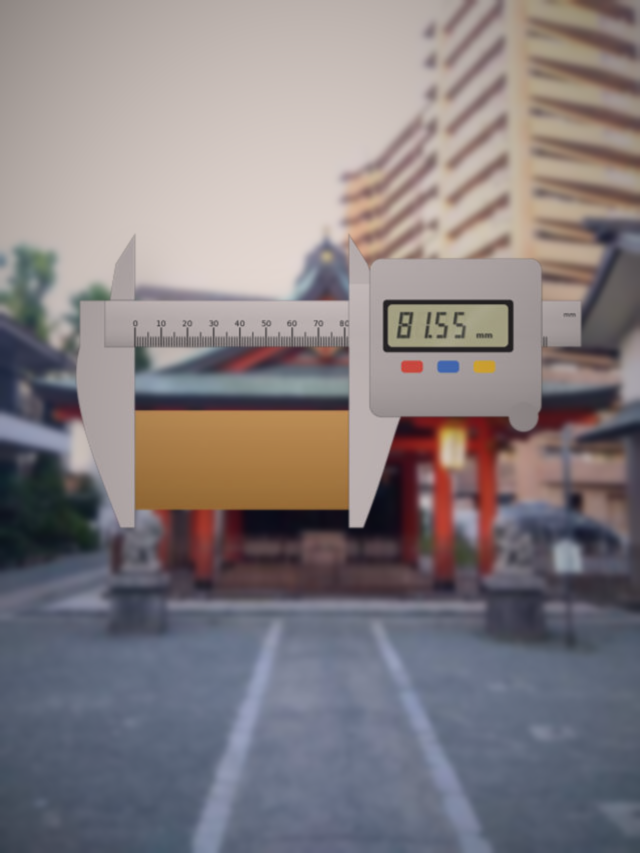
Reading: 81.55 mm
